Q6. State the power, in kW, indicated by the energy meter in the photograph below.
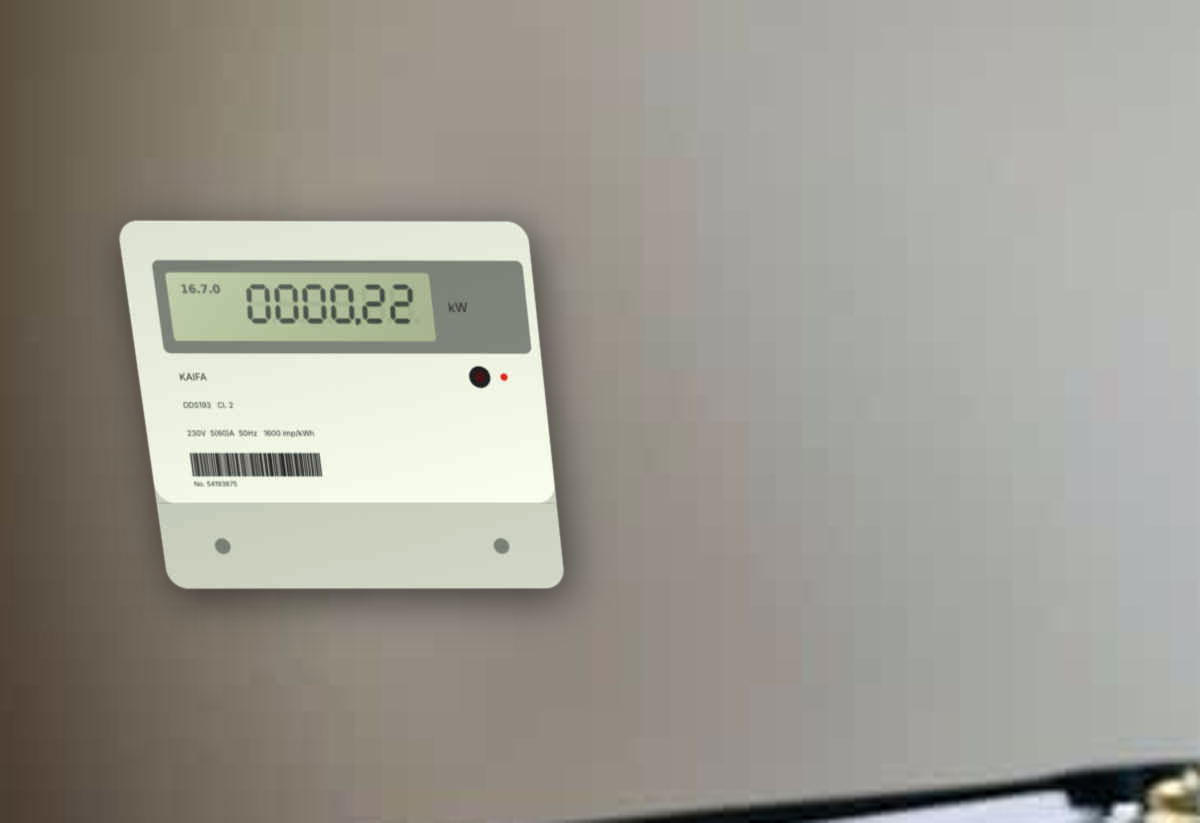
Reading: 0.22 kW
